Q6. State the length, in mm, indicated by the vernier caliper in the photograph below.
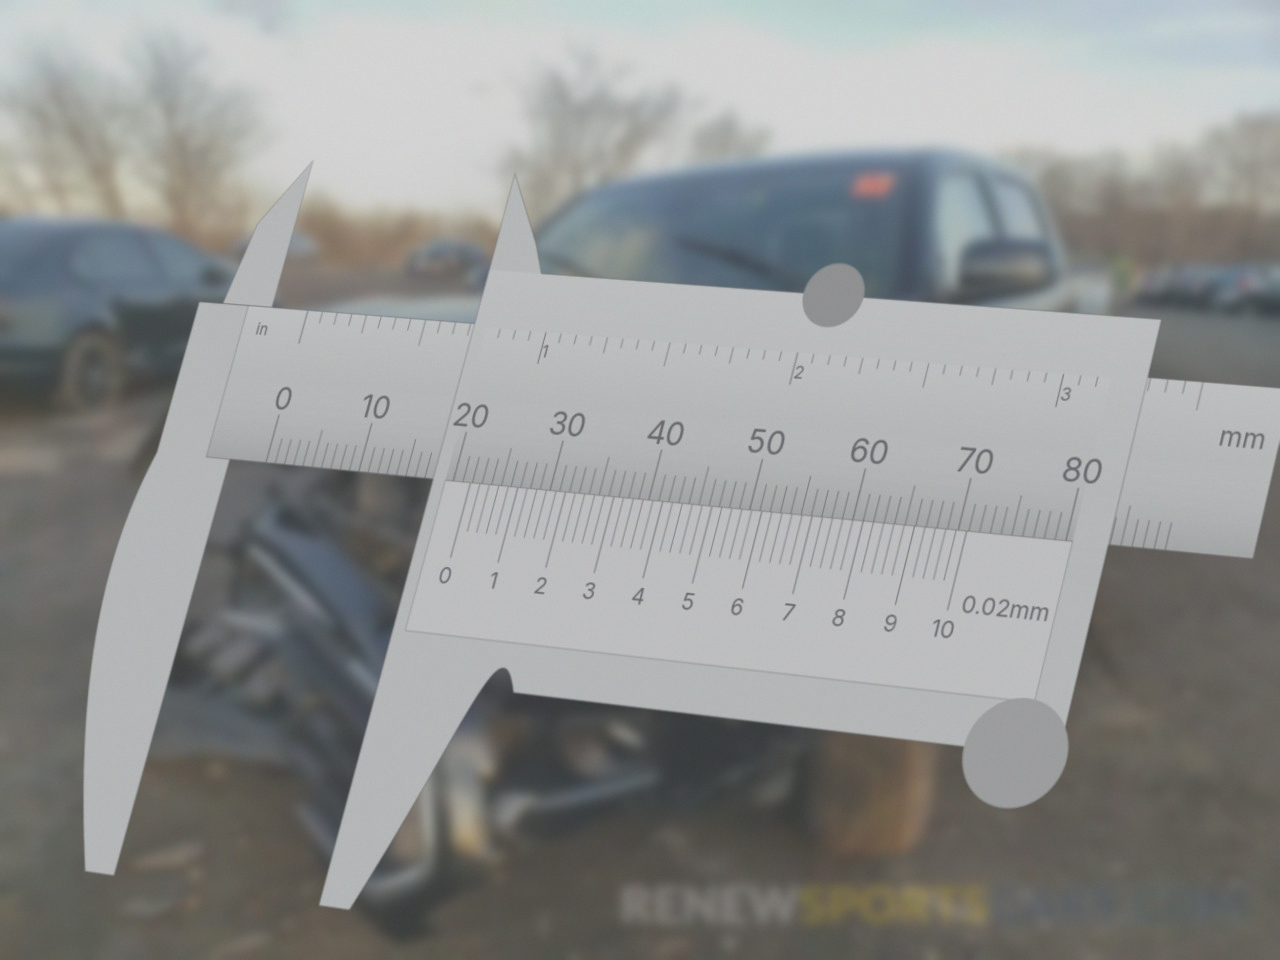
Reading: 21.8 mm
